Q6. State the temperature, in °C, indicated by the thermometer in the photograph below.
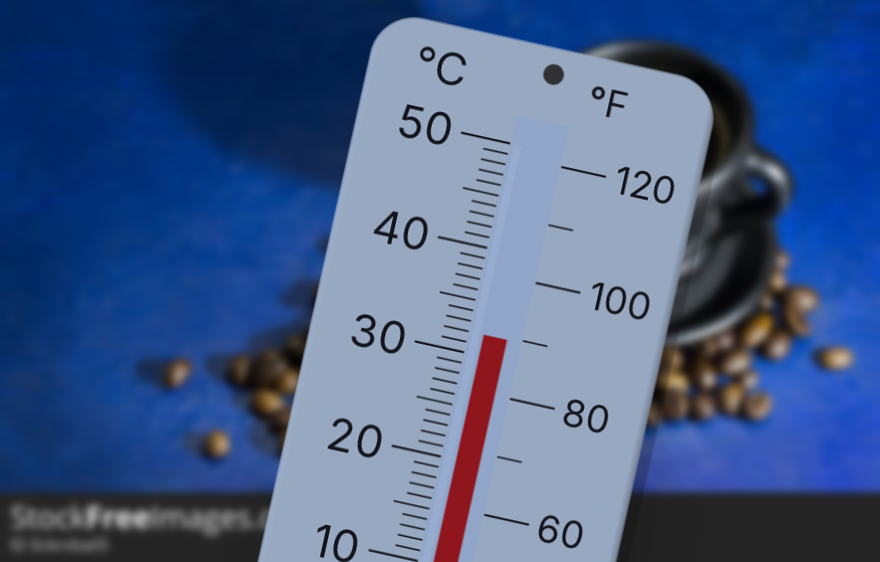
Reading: 32 °C
